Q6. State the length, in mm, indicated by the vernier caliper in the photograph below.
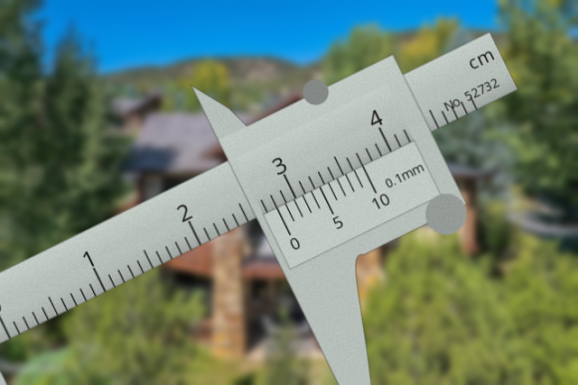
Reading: 28.0 mm
